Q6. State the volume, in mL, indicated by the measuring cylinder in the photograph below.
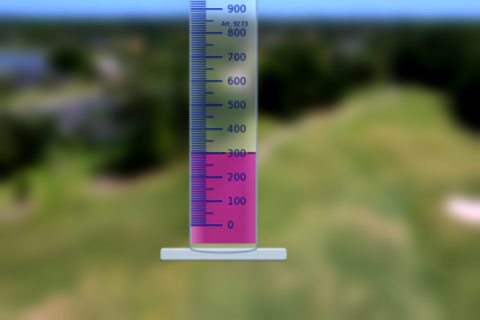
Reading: 300 mL
